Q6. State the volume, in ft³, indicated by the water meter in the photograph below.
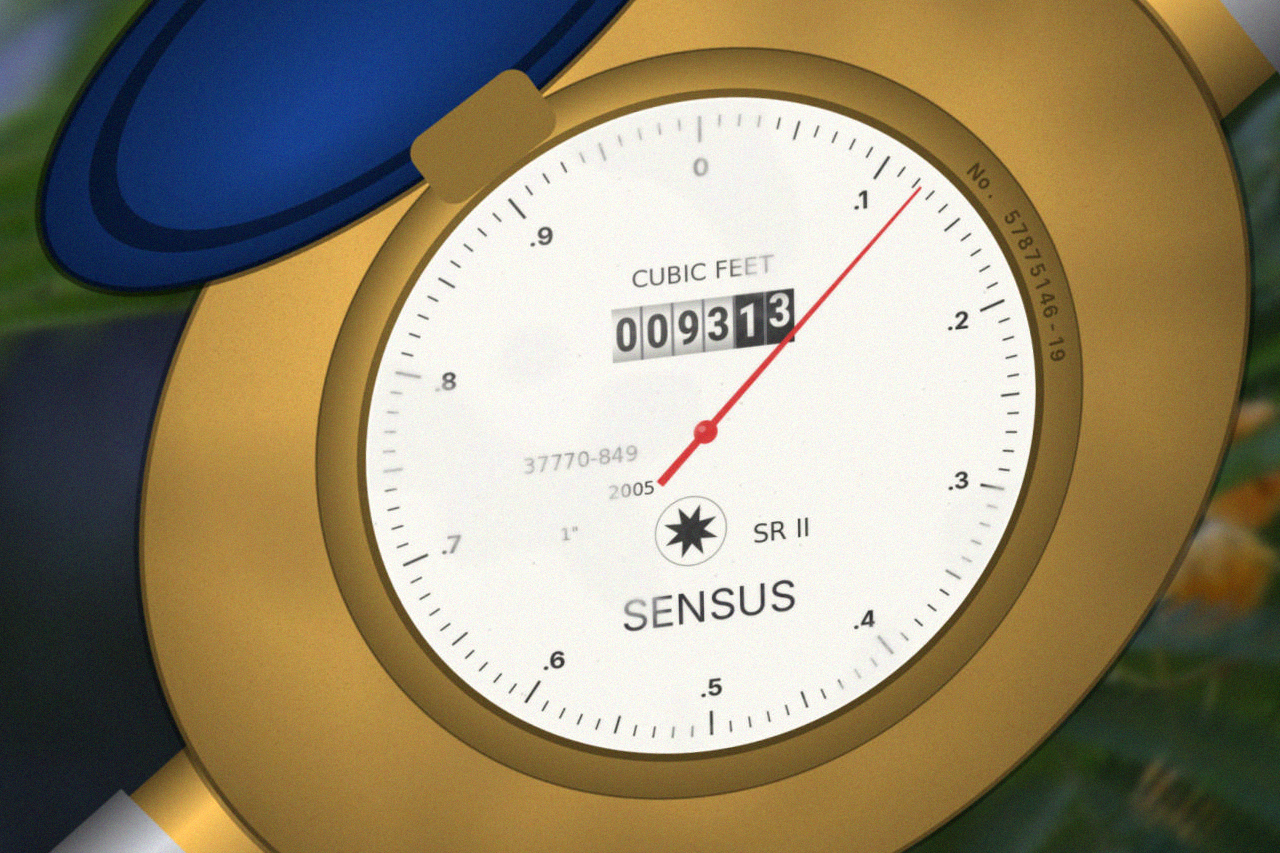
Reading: 9313.12 ft³
